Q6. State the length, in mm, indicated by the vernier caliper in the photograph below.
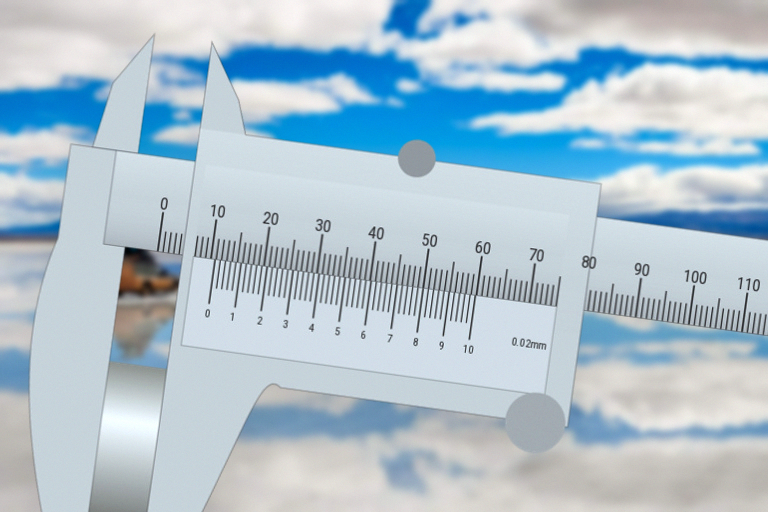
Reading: 10.8 mm
